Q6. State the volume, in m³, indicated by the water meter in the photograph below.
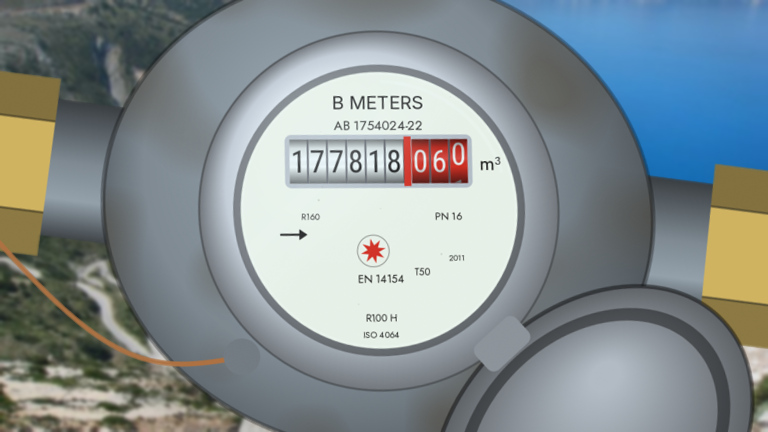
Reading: 177818.060 m³
